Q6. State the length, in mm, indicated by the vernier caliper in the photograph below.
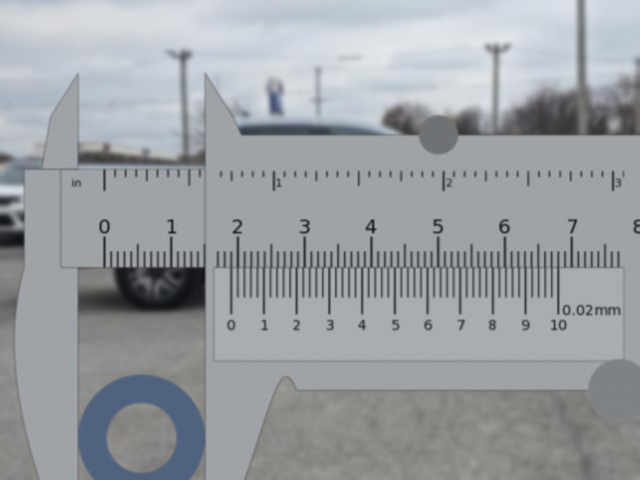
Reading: 19.0 mm
